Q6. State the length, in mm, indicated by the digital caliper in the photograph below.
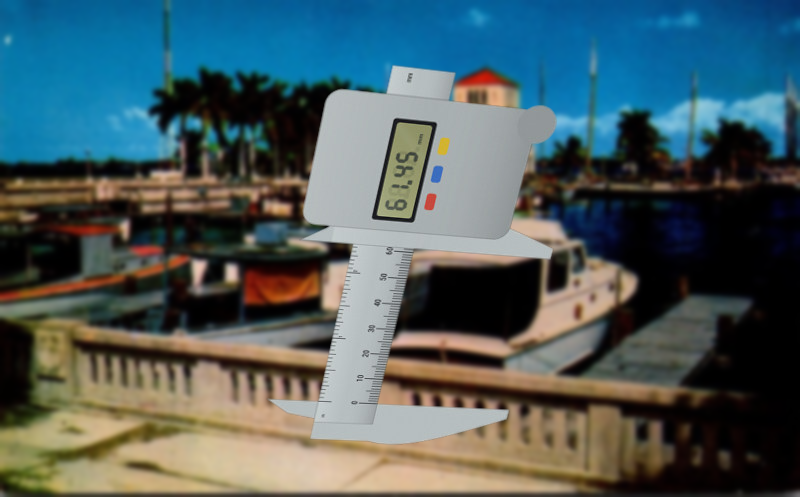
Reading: 61.45 mm
